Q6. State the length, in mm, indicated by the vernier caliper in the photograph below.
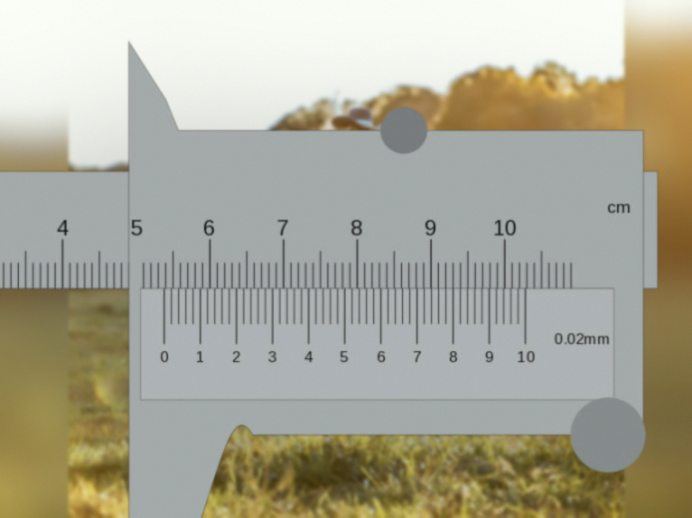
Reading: 53.8 mm
